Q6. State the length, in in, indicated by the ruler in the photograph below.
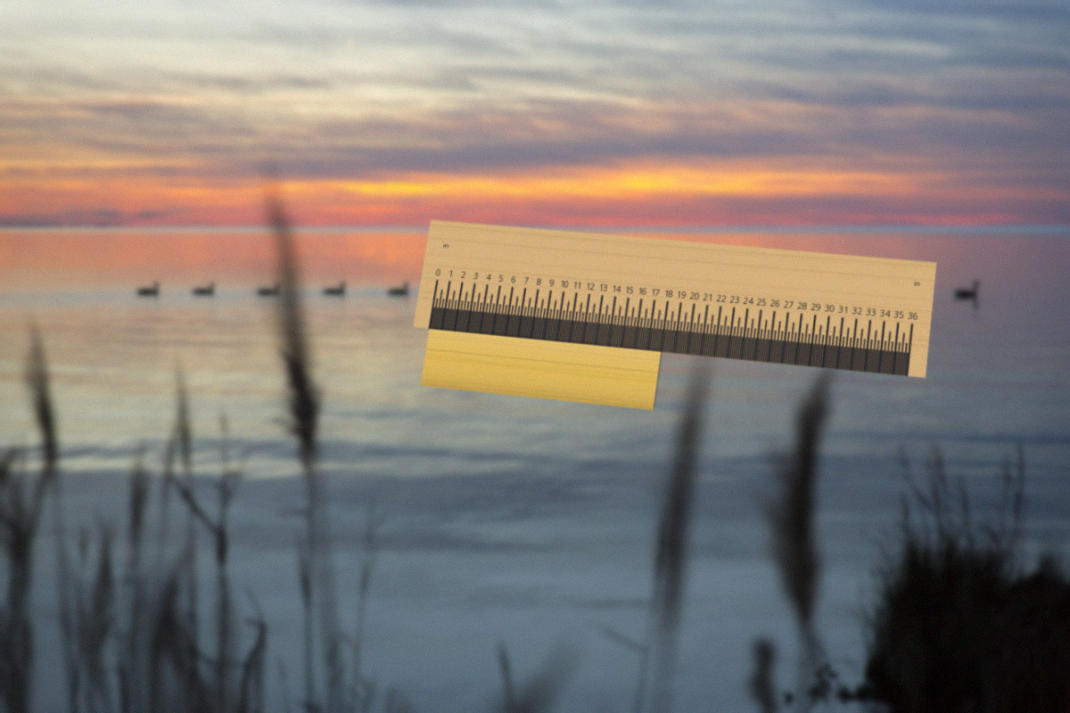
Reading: 18 in
